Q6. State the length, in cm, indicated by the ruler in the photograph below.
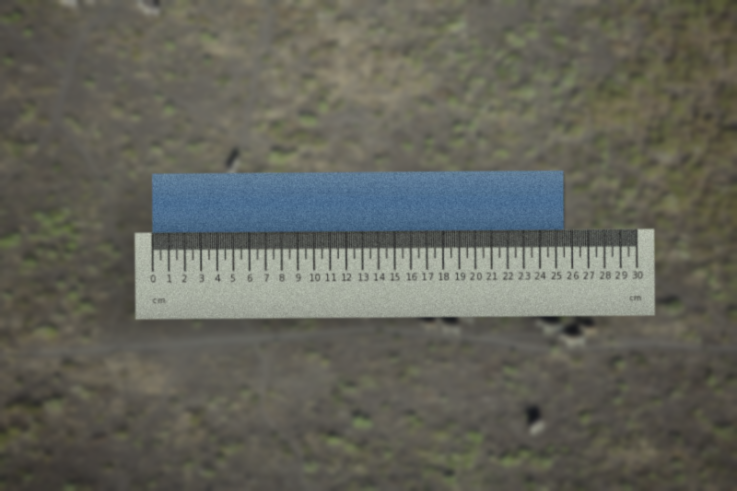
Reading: 25.5 cm
